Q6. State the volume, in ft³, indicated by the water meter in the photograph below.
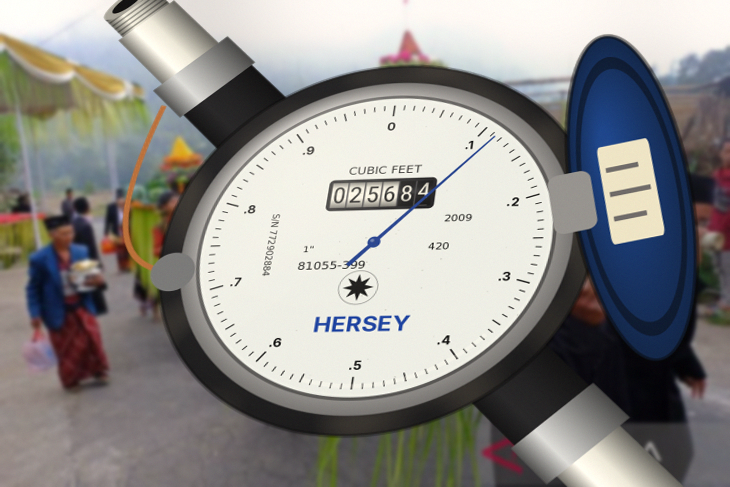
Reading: 25684.11 ft³
